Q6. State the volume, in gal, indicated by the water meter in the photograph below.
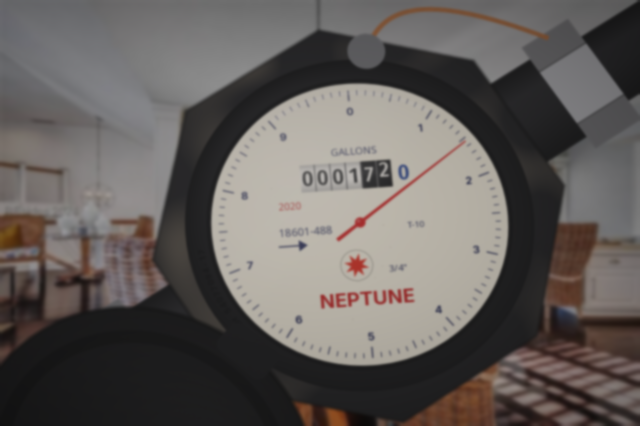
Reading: 1721.5 gal
